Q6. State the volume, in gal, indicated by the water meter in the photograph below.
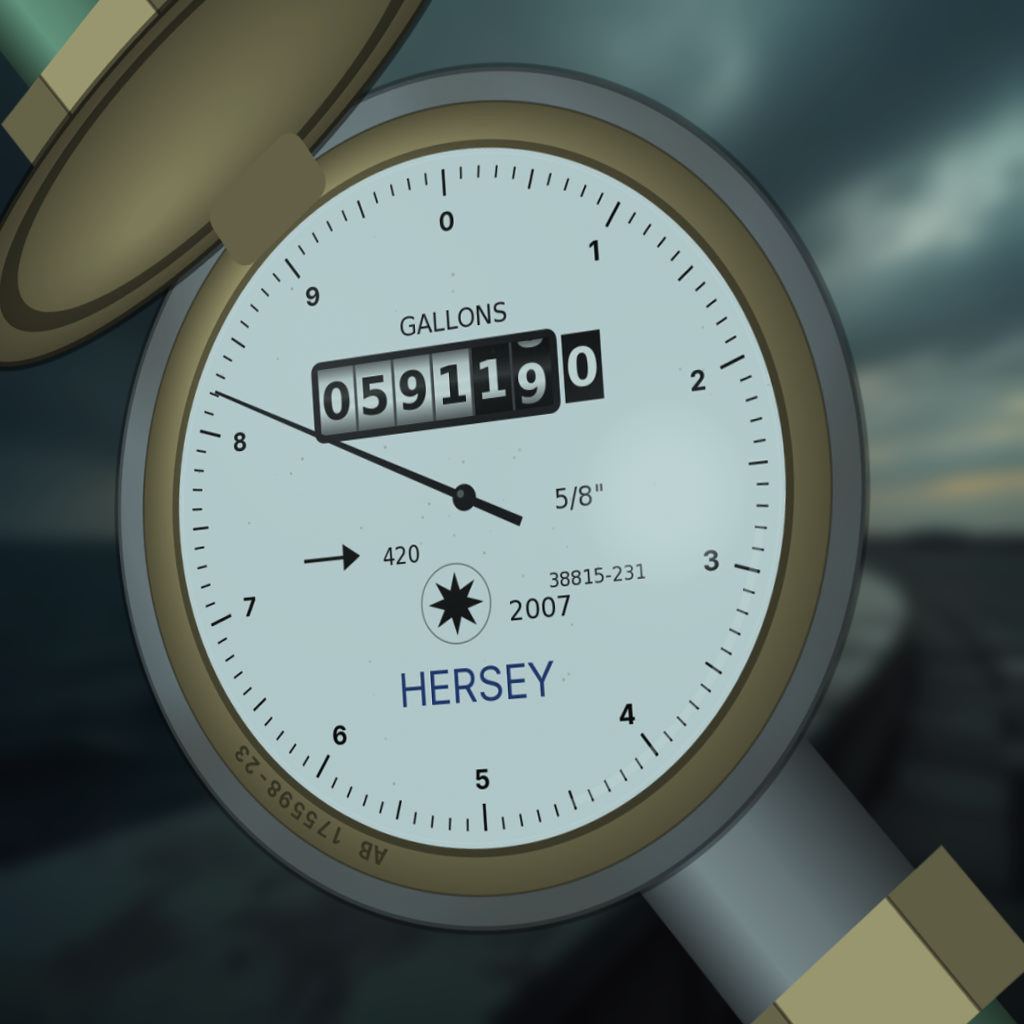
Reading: 591188.2 gal
